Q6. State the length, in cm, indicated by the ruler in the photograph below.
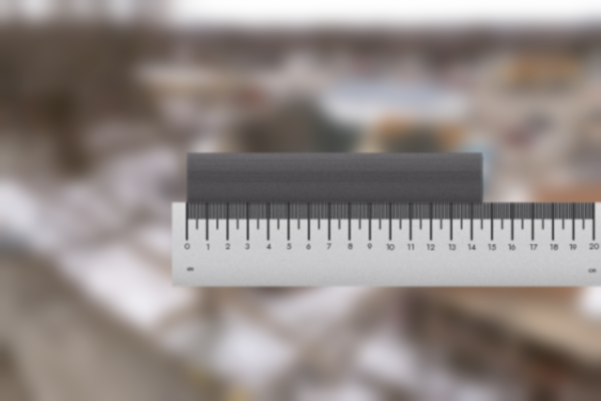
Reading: 14.5 cm
